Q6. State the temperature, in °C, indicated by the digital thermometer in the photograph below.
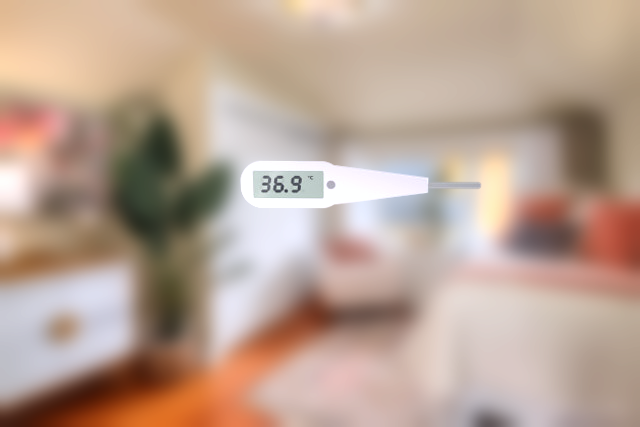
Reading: 36.9 °C
